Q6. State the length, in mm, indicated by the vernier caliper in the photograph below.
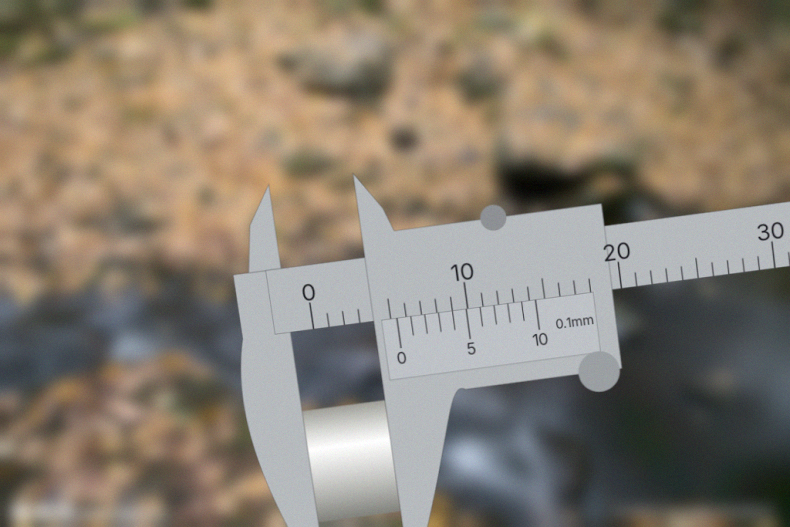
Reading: 5.4 mm
